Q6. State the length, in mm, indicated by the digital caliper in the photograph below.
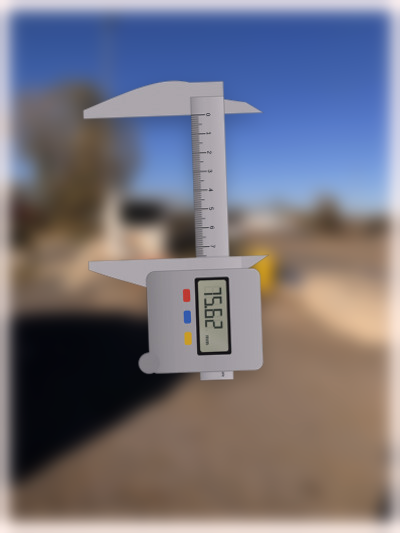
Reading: 75.62 mm
